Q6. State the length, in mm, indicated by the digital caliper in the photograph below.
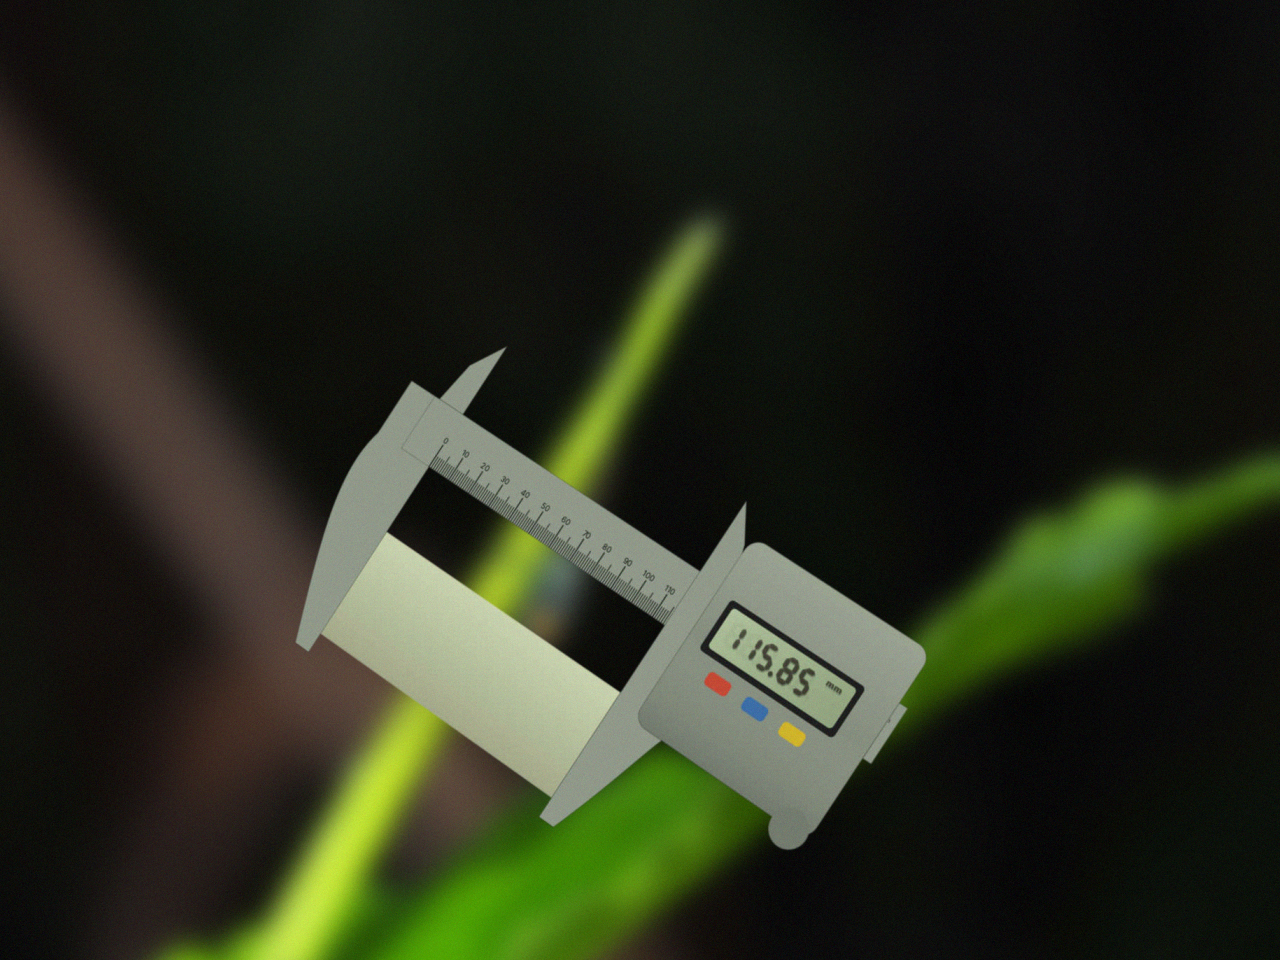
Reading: 115.85 mm
